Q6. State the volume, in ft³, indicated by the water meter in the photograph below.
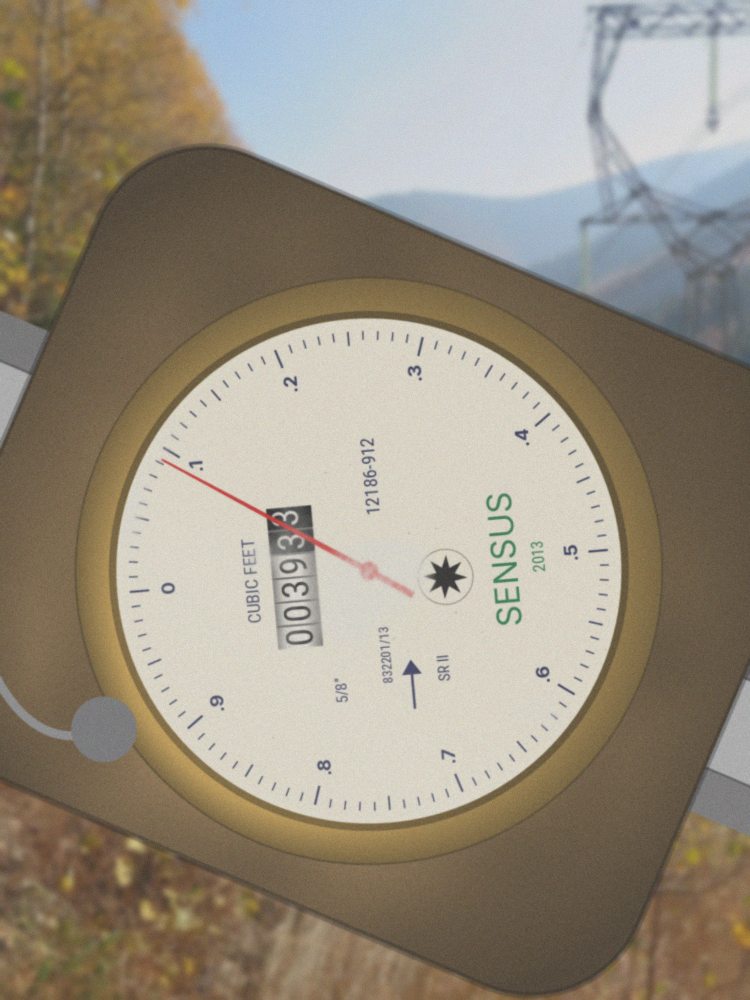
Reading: 3933.09 ft³
